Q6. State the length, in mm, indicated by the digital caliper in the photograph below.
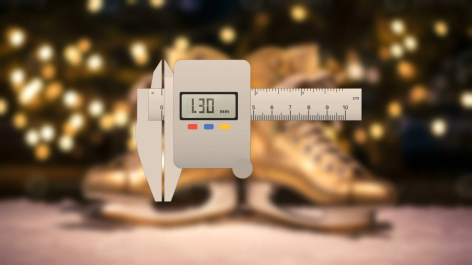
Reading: 1.30 mm
